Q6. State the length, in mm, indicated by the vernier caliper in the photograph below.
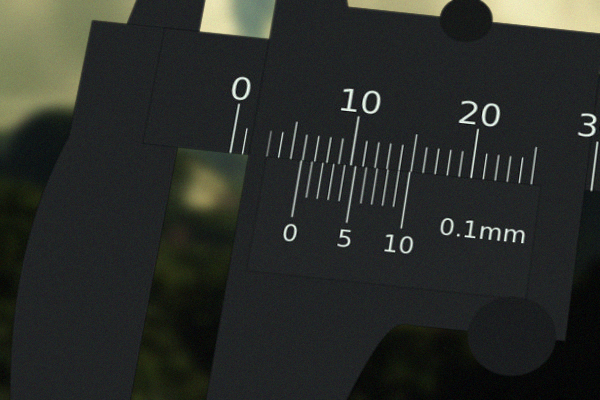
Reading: 5.9 mm
